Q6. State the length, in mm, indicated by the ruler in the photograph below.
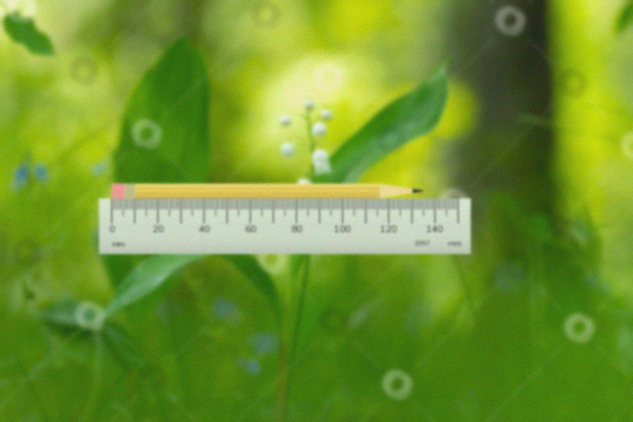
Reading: 135 mm
